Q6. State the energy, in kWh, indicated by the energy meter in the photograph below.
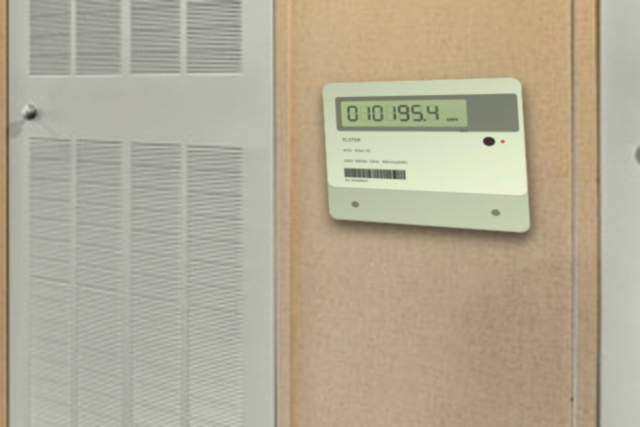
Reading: 10195.4 kWh
